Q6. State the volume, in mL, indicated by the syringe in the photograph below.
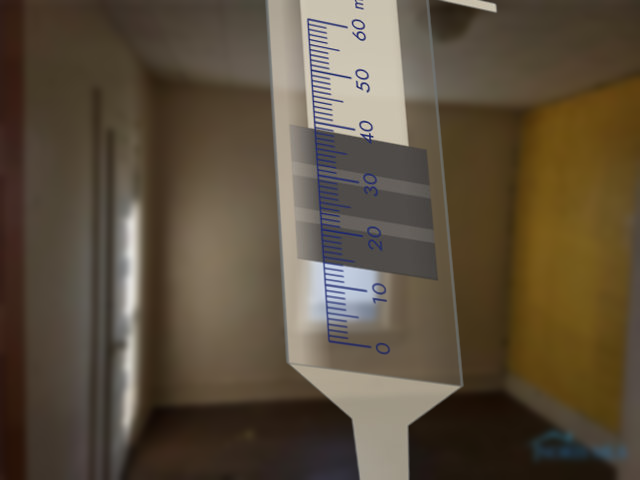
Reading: 14 mL
